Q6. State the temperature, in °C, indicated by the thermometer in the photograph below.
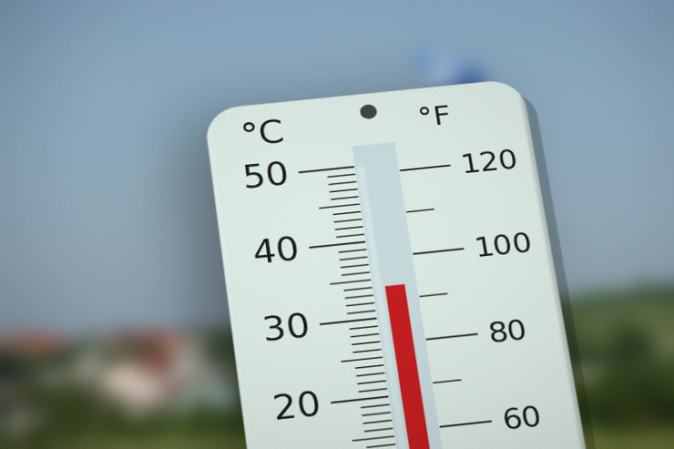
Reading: 34 °C
